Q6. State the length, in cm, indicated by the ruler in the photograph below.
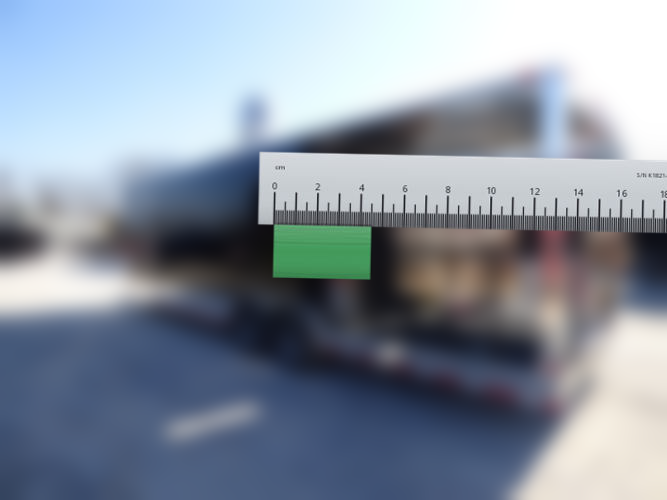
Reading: 4.5 cm
